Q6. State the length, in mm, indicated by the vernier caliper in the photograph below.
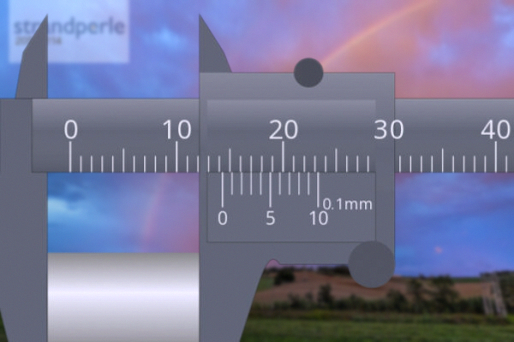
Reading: 14.3 mm
